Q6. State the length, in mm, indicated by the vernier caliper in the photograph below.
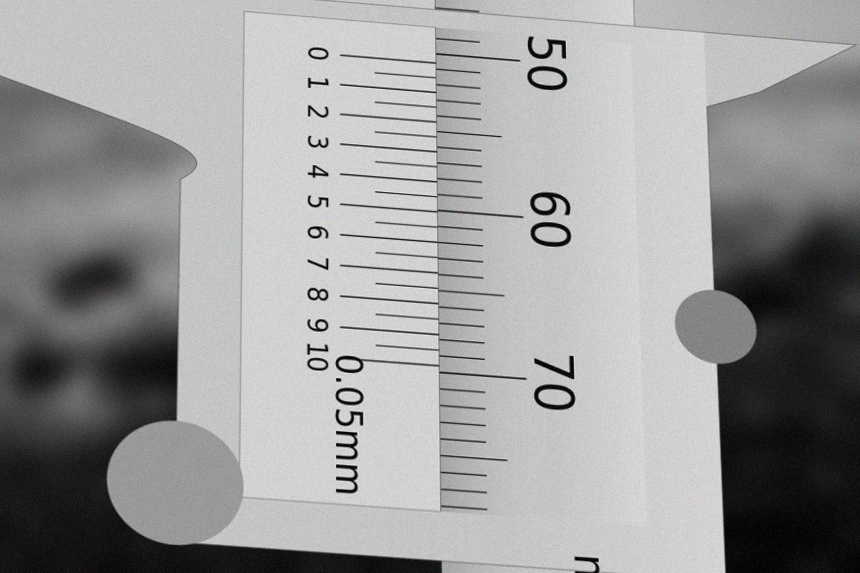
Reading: 50.6 mm
